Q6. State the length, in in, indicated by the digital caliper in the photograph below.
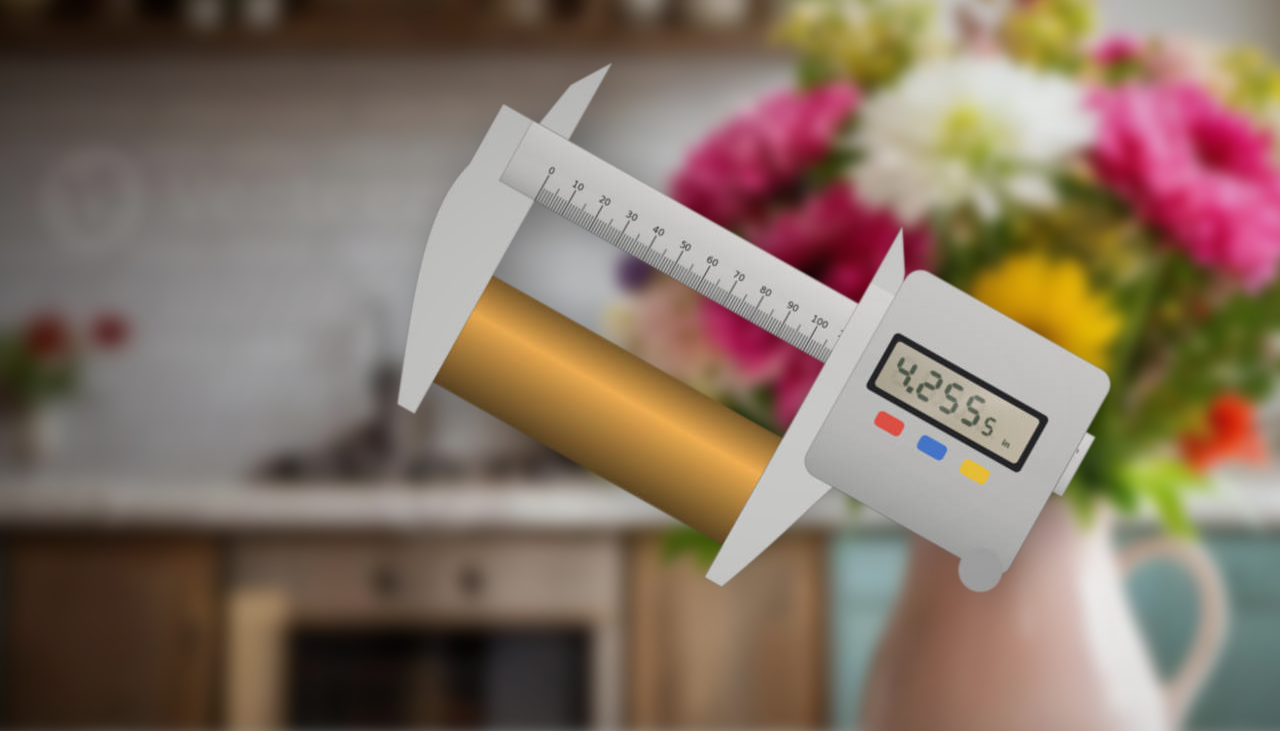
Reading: 4.2555 in
